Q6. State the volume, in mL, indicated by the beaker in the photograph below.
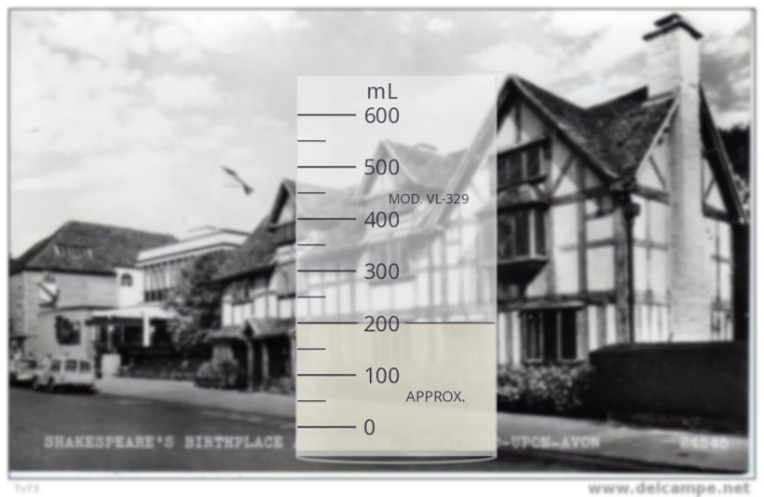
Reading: 200 mL
